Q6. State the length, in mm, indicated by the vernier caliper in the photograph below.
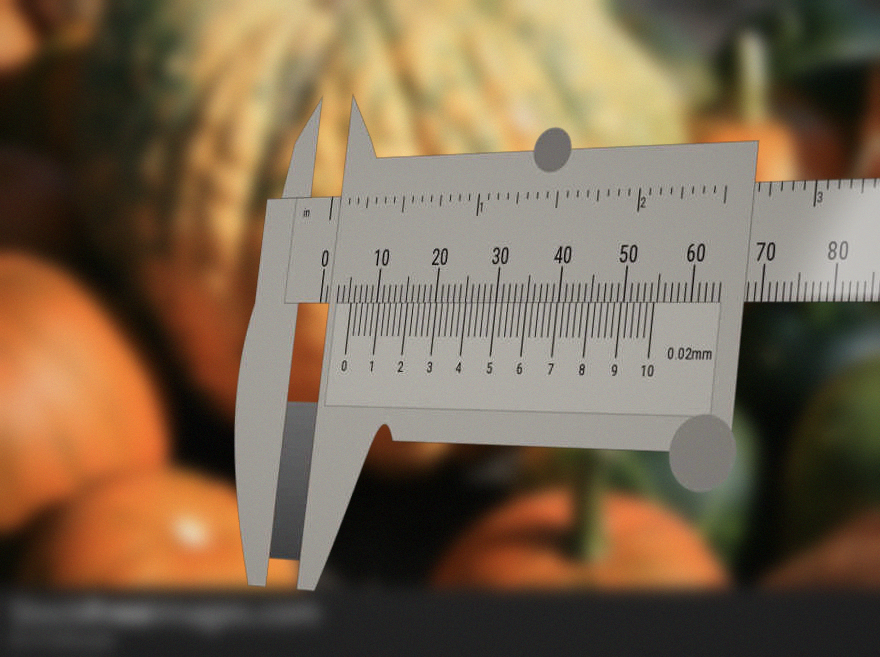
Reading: 5.5 mm
